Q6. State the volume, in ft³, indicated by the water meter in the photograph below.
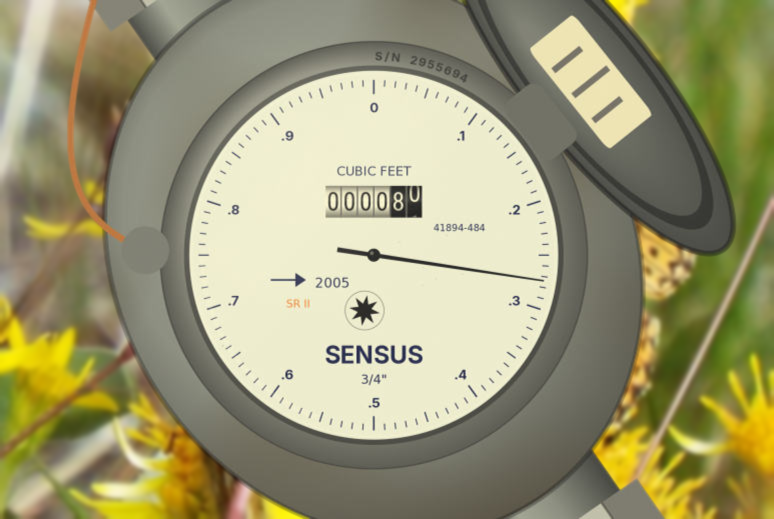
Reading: 80.27 ft³
